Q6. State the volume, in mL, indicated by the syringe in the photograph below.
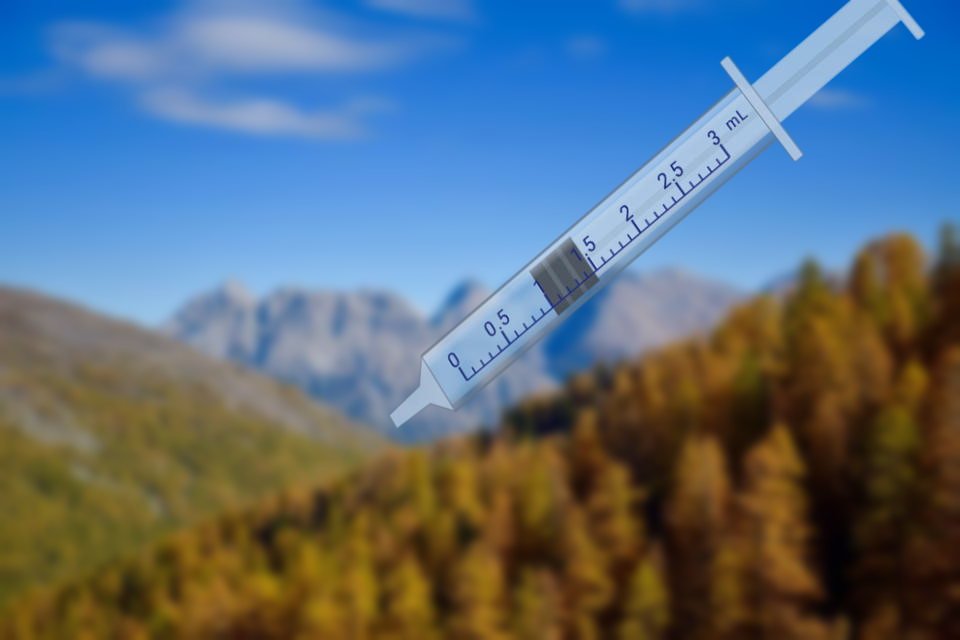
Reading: 1 mL
